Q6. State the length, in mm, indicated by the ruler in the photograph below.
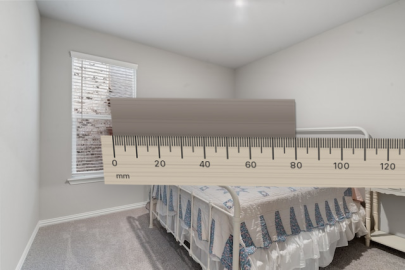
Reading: 80 mm
